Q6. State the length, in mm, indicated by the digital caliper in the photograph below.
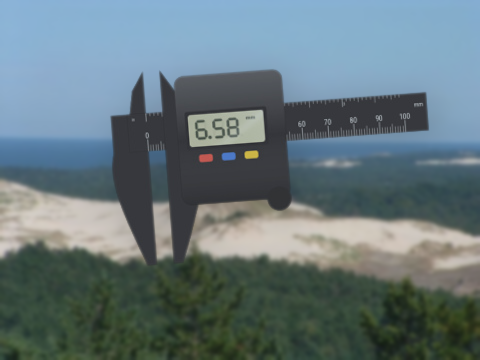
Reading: 6.58 mm
